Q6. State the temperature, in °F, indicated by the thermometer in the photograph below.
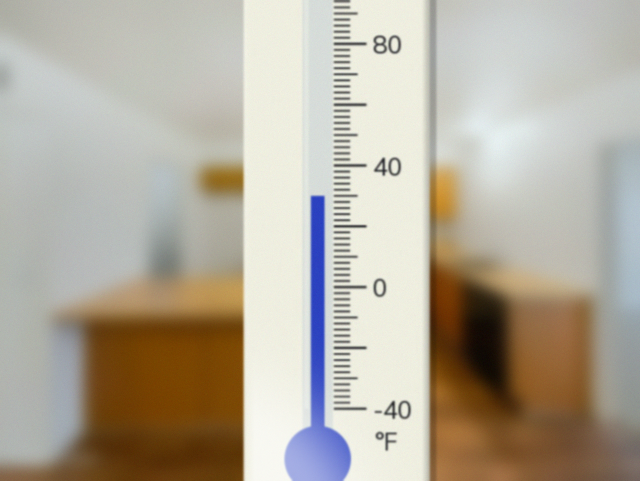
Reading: 30 °F
